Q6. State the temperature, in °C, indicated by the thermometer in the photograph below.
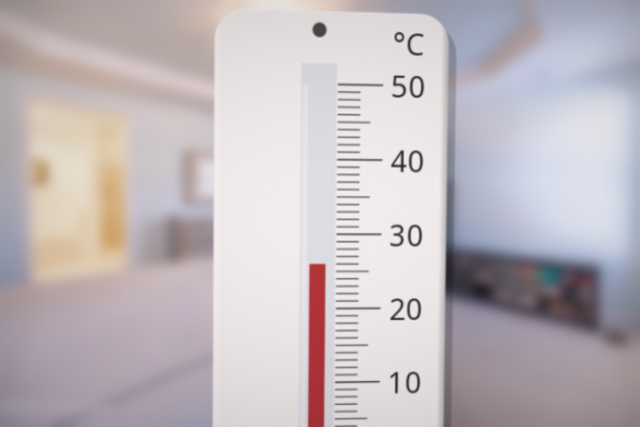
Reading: 26 °C
